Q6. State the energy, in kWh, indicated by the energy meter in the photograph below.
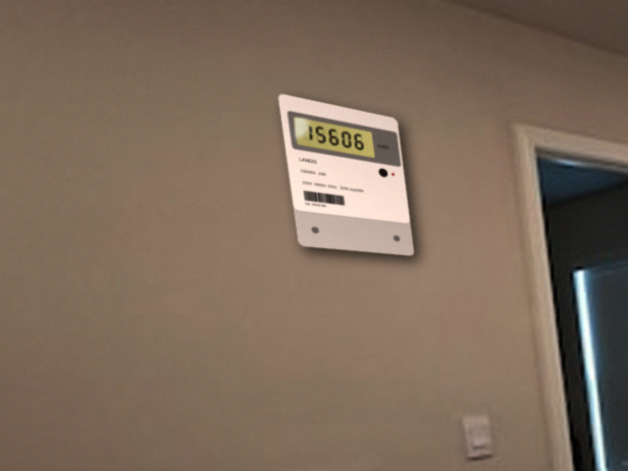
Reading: 15606 kWh
